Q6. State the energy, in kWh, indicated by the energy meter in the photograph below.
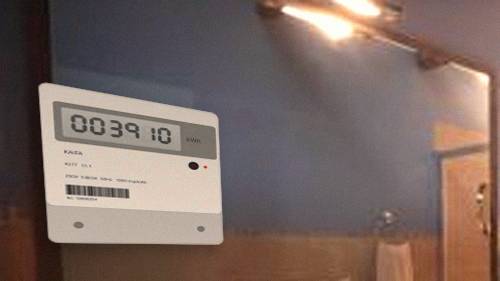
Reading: 3910 kWh
